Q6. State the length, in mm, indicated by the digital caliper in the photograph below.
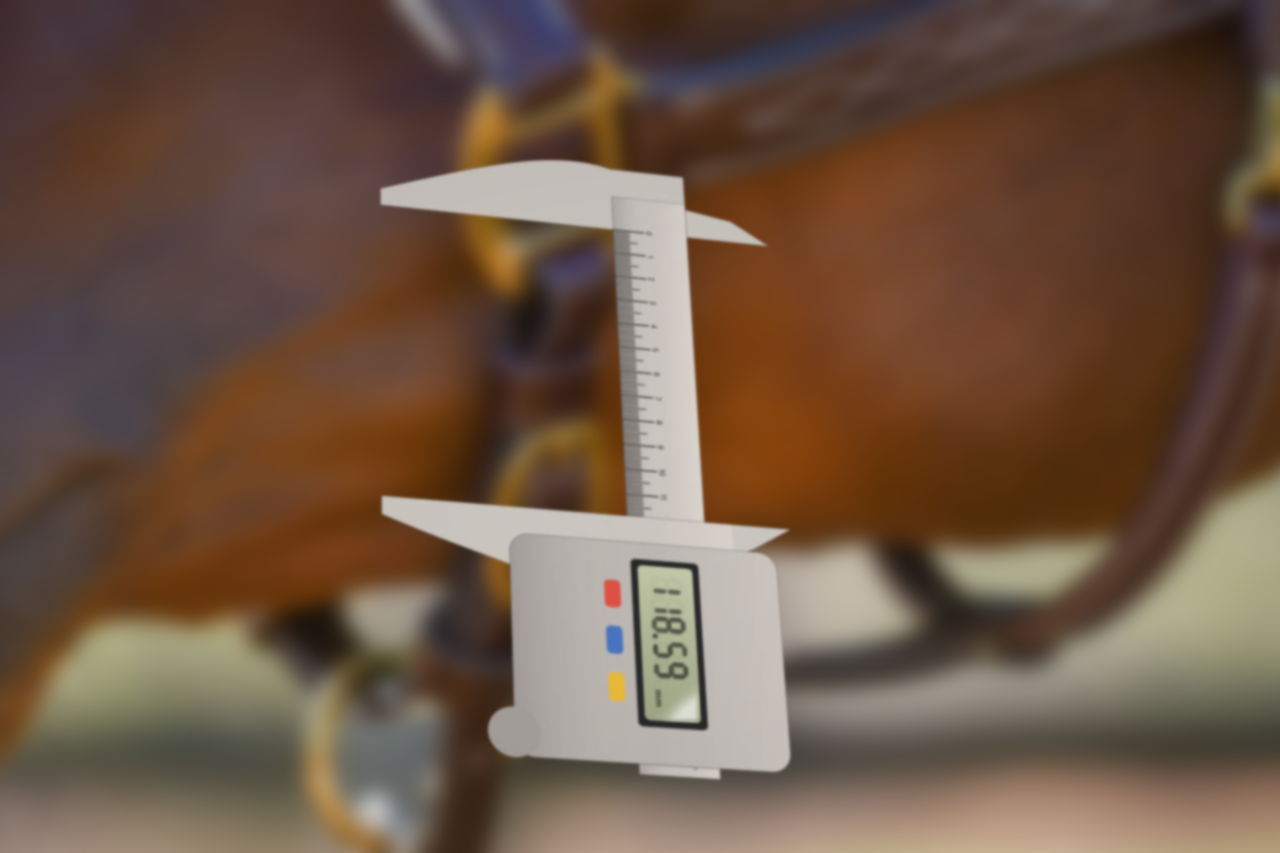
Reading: 118.59 mm
